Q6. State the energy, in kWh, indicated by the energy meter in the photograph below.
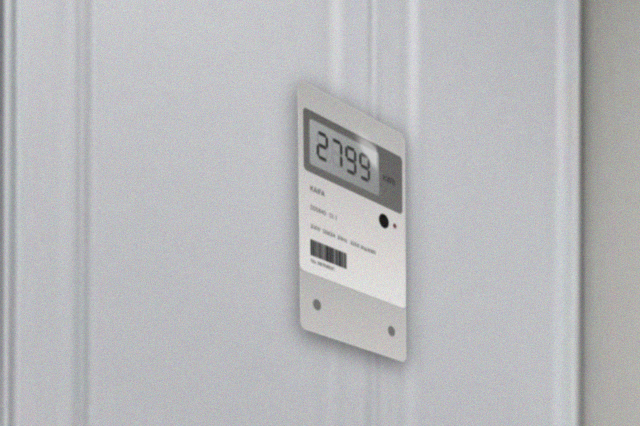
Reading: 2799 kWh
